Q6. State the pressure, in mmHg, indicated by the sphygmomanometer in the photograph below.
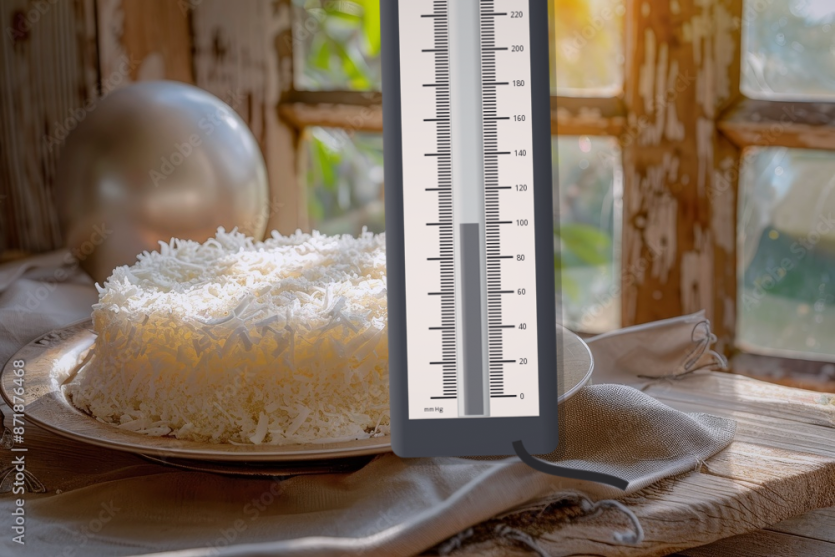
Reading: 100 mmHg
